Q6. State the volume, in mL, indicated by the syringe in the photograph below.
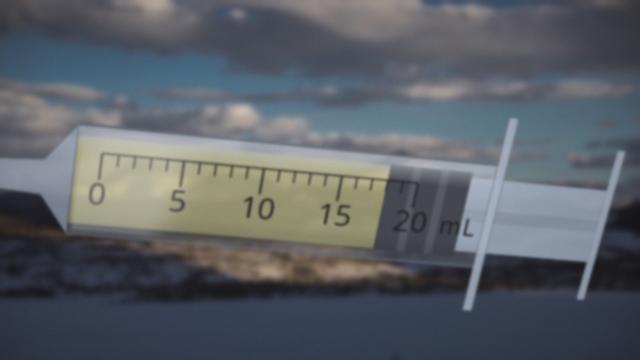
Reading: 18 mL
